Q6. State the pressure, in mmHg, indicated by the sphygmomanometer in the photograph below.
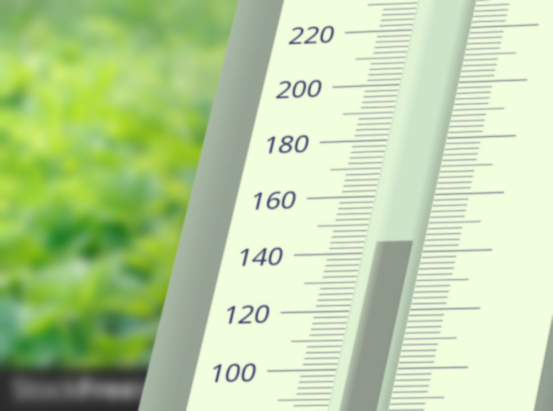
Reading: 144 mmHg
